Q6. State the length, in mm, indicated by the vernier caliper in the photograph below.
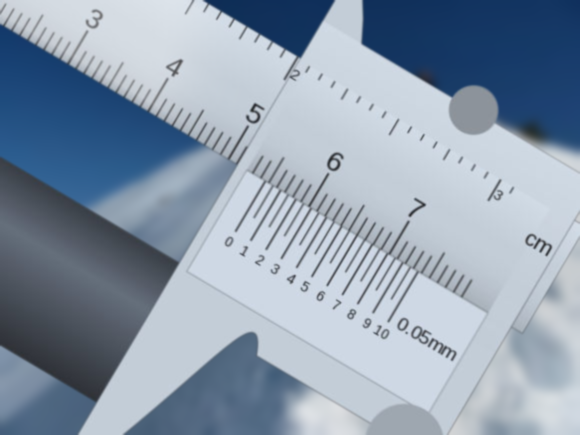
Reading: 54.6 mm
